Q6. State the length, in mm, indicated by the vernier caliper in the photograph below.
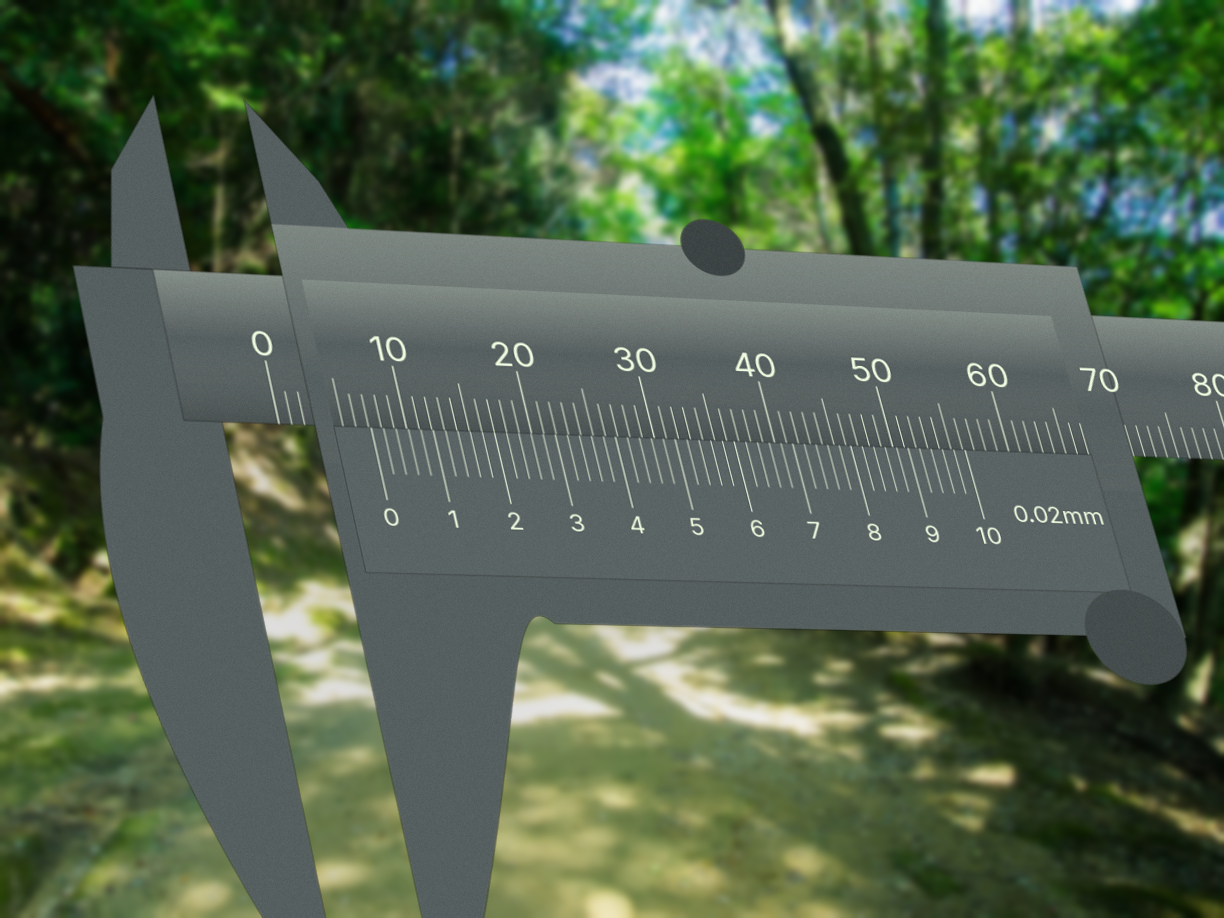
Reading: 7.2 mm
